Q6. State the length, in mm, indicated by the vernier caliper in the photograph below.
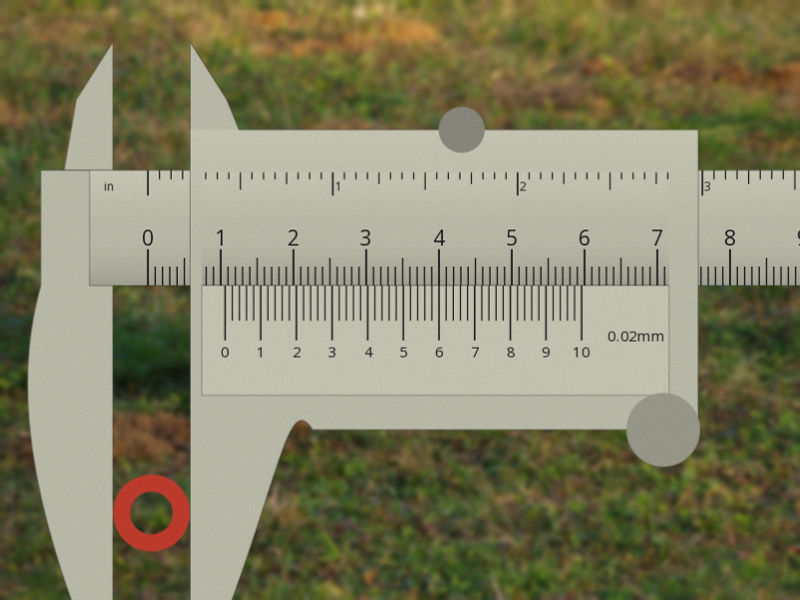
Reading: 10.6 mm
